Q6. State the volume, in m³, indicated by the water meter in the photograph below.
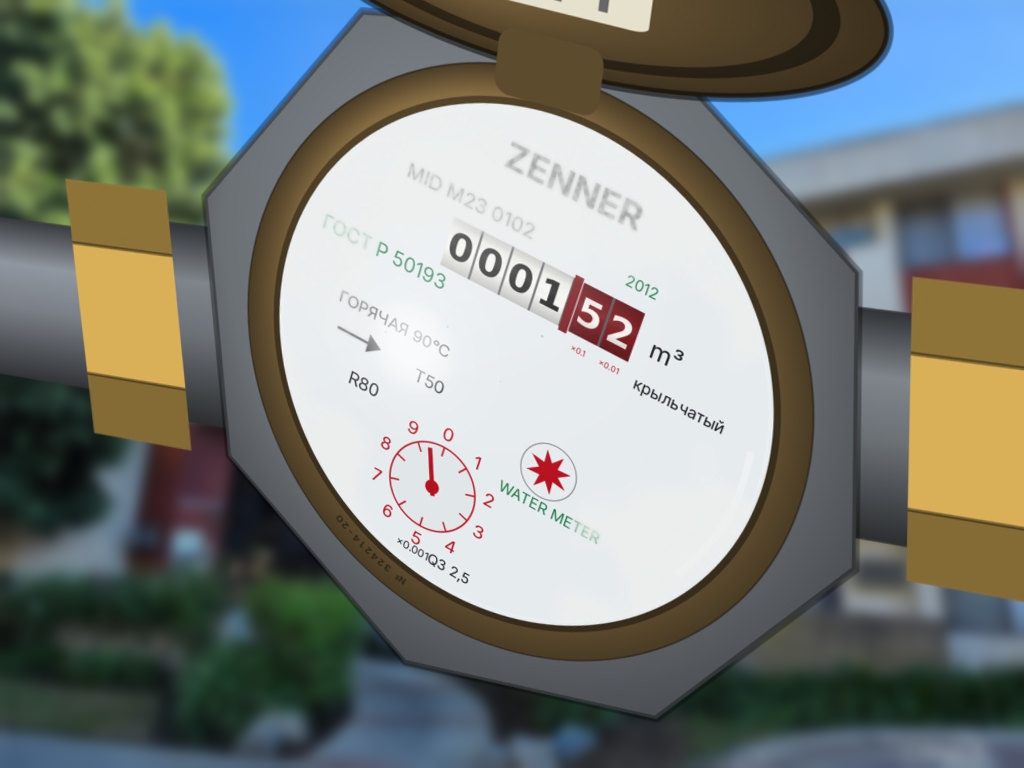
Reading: 1.519 m³
